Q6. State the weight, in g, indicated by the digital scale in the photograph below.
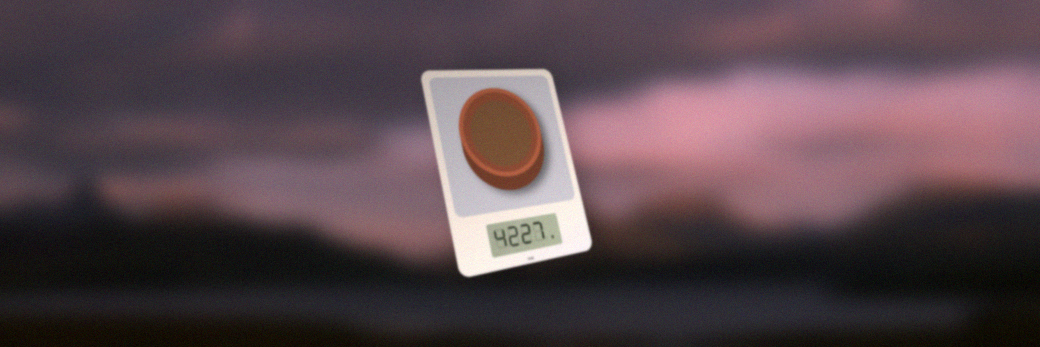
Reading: 4227 g
